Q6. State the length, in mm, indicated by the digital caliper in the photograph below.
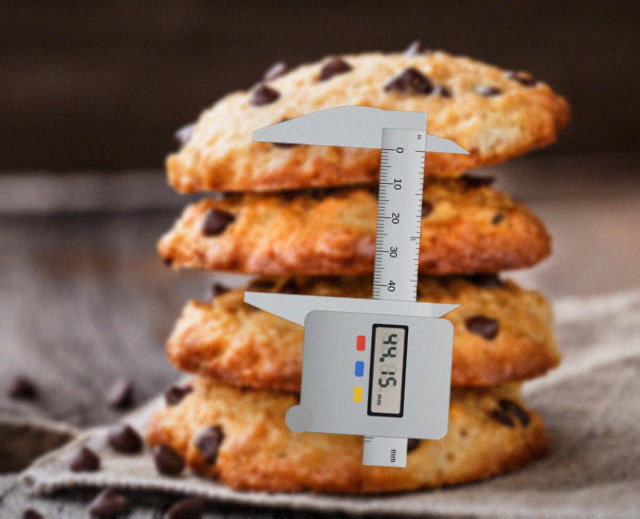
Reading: 44.15 mm
